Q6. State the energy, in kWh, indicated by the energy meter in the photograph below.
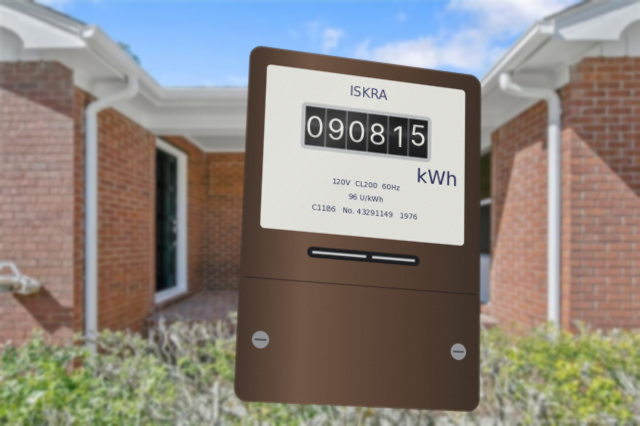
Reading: 90815 kWh
